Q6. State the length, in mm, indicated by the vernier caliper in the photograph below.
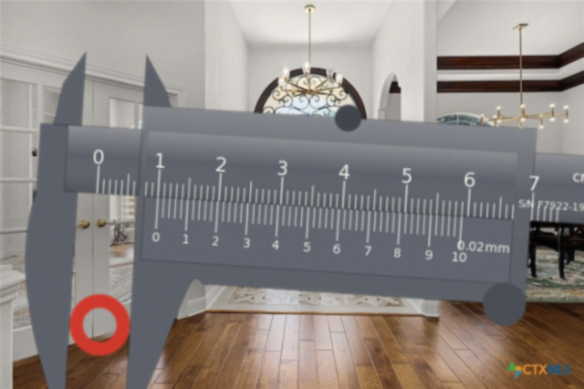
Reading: 10.0 mm
